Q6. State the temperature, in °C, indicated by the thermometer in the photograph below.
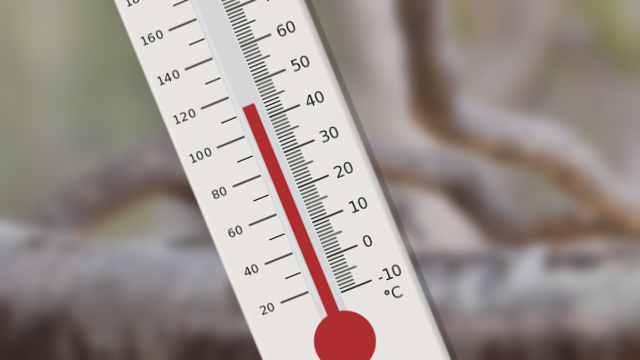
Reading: 45 °C
